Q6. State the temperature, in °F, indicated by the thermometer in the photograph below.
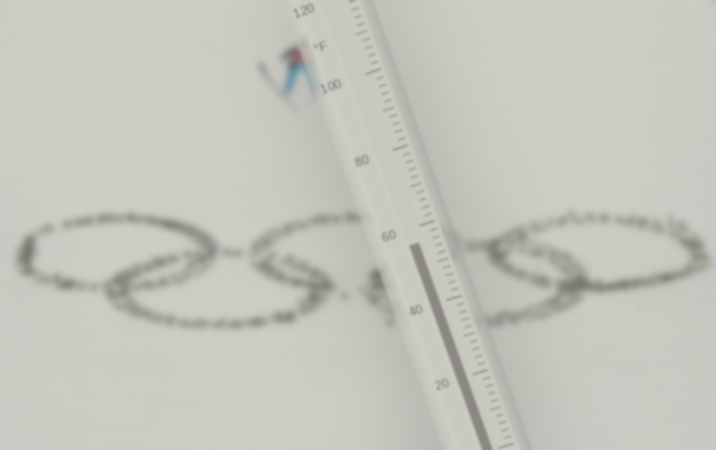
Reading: 56 °F
